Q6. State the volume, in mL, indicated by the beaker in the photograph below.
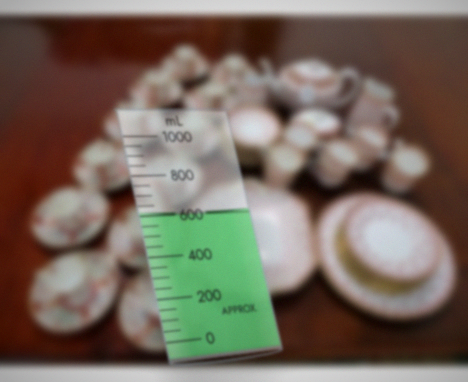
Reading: 600 mL
